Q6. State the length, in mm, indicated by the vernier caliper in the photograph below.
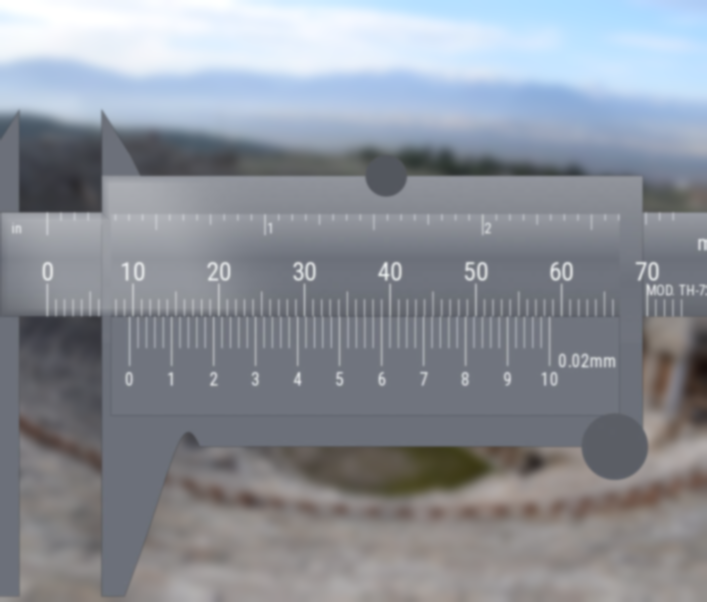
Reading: 9.6 mm
